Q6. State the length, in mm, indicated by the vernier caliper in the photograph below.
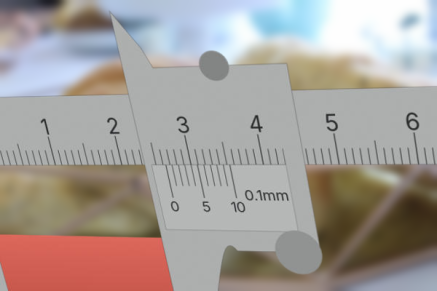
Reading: 26.4 mm
